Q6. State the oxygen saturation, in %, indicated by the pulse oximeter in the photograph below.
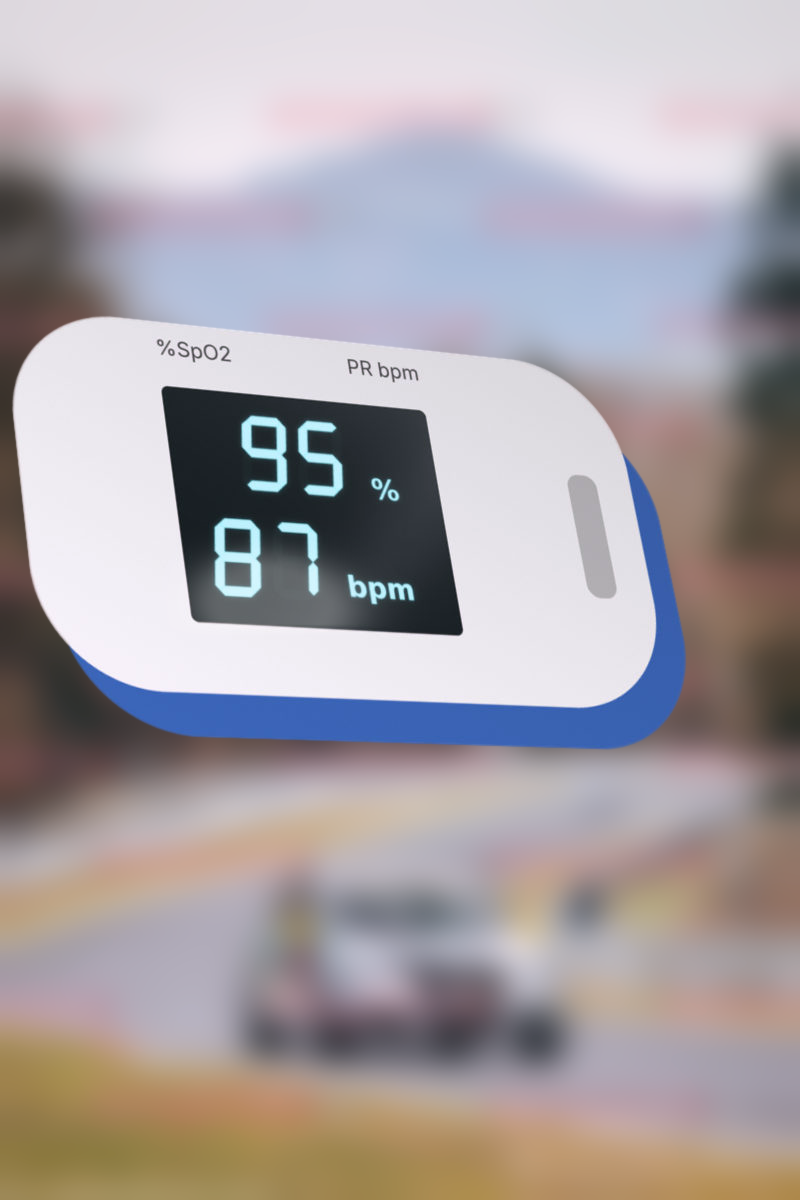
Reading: 95 %
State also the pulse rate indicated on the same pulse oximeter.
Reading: 87 bpm
